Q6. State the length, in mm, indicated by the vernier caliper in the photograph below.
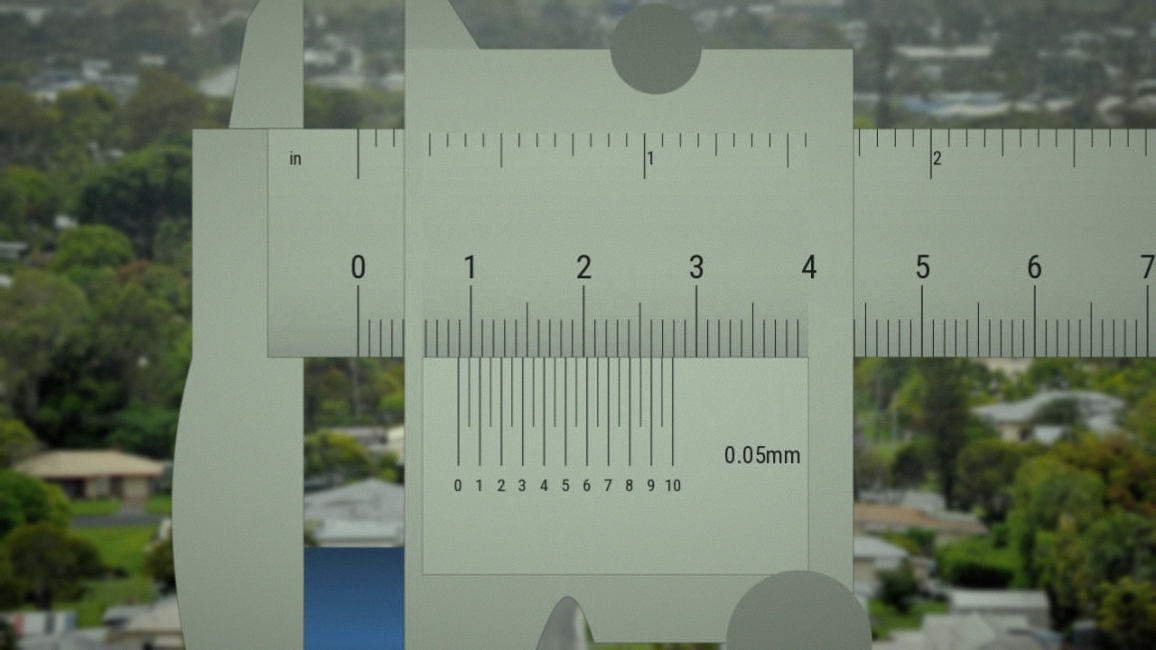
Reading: 8.9 mm
